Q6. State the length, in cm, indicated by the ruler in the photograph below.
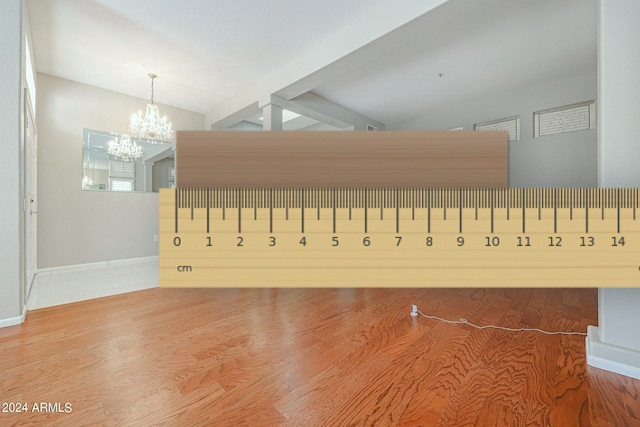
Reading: 10.5 cm
